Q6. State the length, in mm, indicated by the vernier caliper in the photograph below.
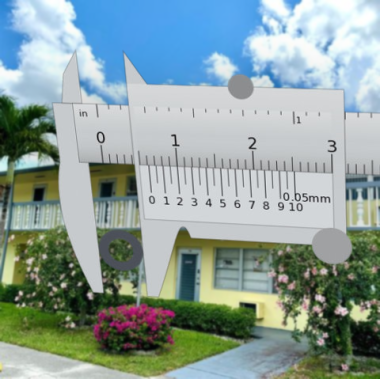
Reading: 6.2 mm
